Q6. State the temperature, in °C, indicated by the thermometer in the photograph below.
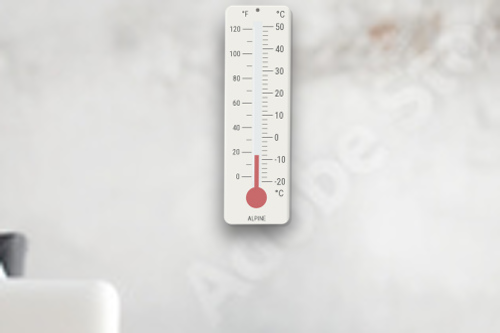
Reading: -8 °C
